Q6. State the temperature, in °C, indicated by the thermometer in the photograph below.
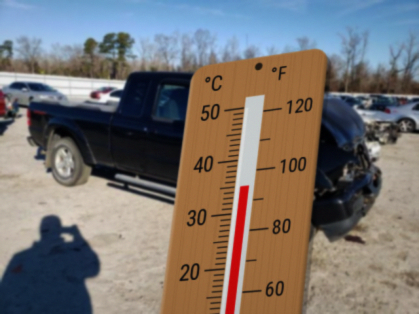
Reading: 35 °C
